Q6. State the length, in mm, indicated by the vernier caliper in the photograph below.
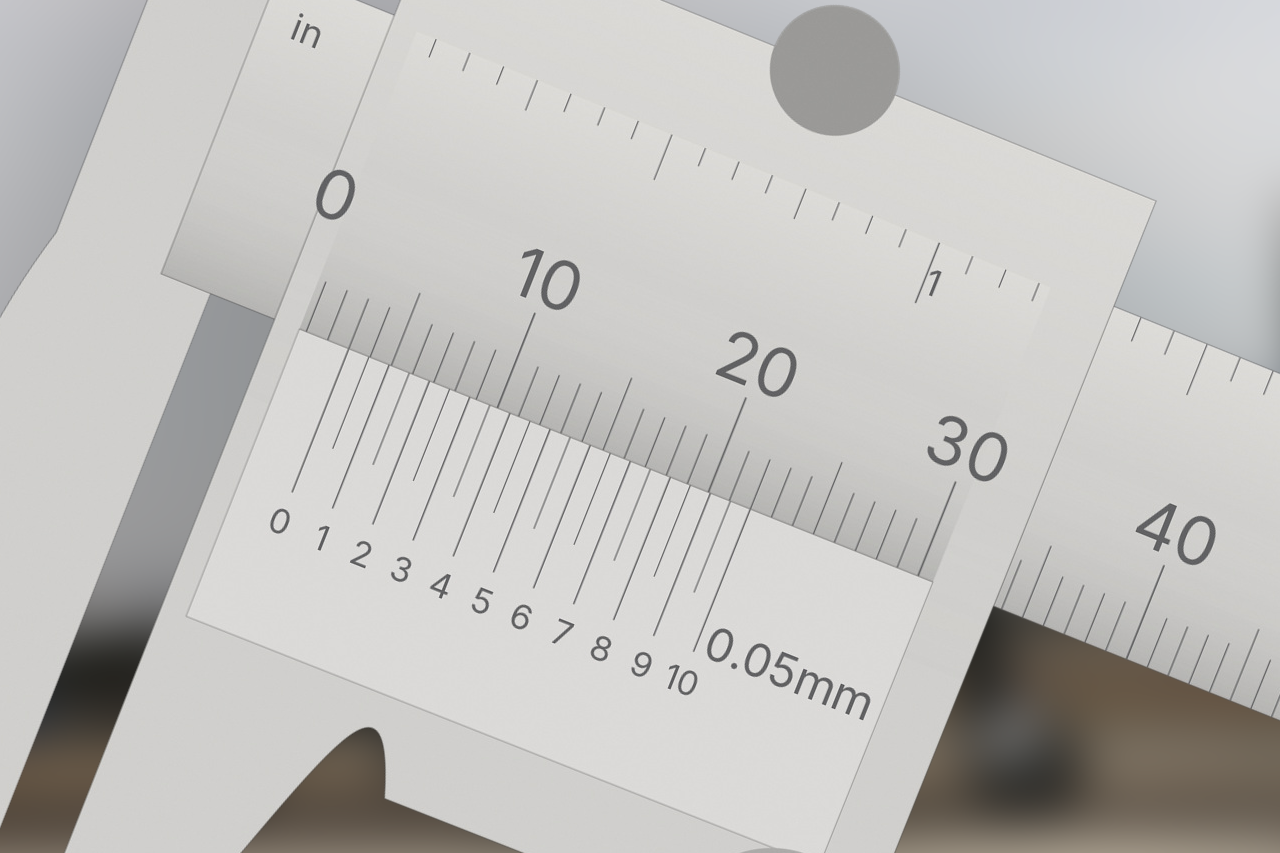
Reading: 3.0 mm
